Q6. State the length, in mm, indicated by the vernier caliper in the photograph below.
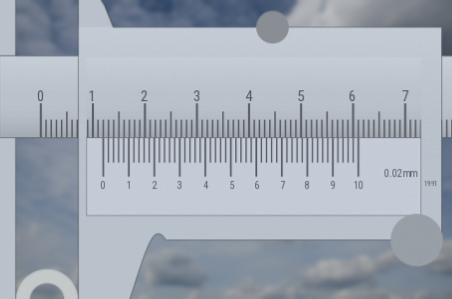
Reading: 12.0 mm
